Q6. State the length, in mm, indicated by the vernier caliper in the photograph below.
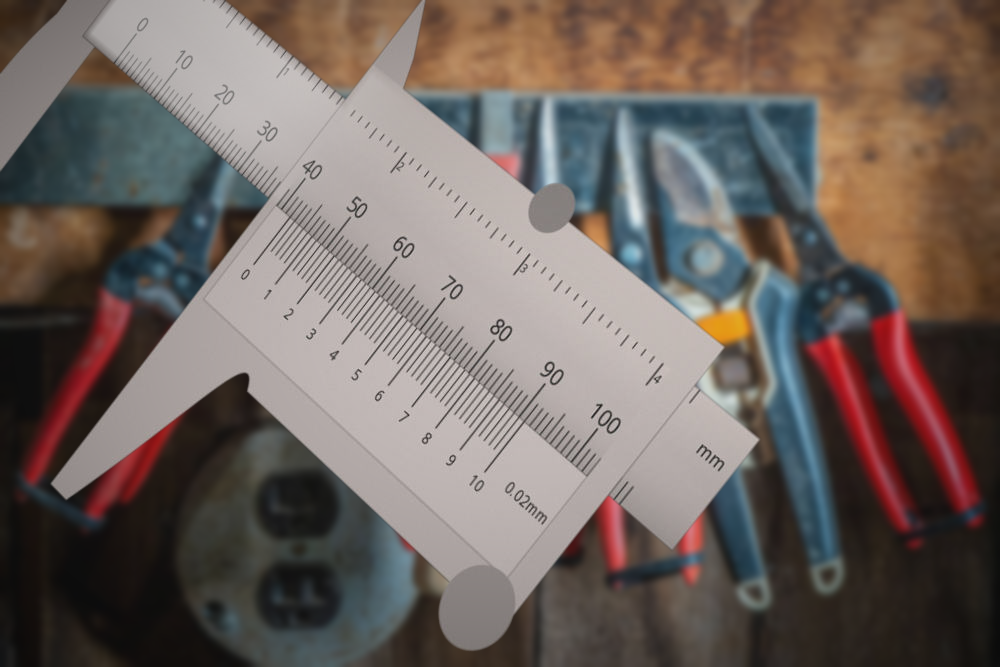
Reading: 42.0 mm
